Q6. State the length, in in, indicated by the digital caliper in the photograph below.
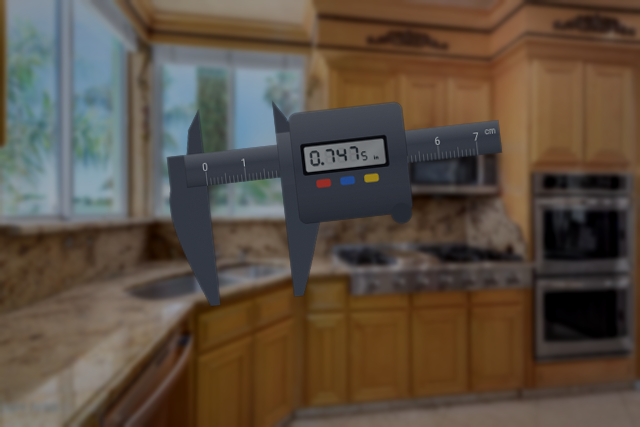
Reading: 0.7475 in
